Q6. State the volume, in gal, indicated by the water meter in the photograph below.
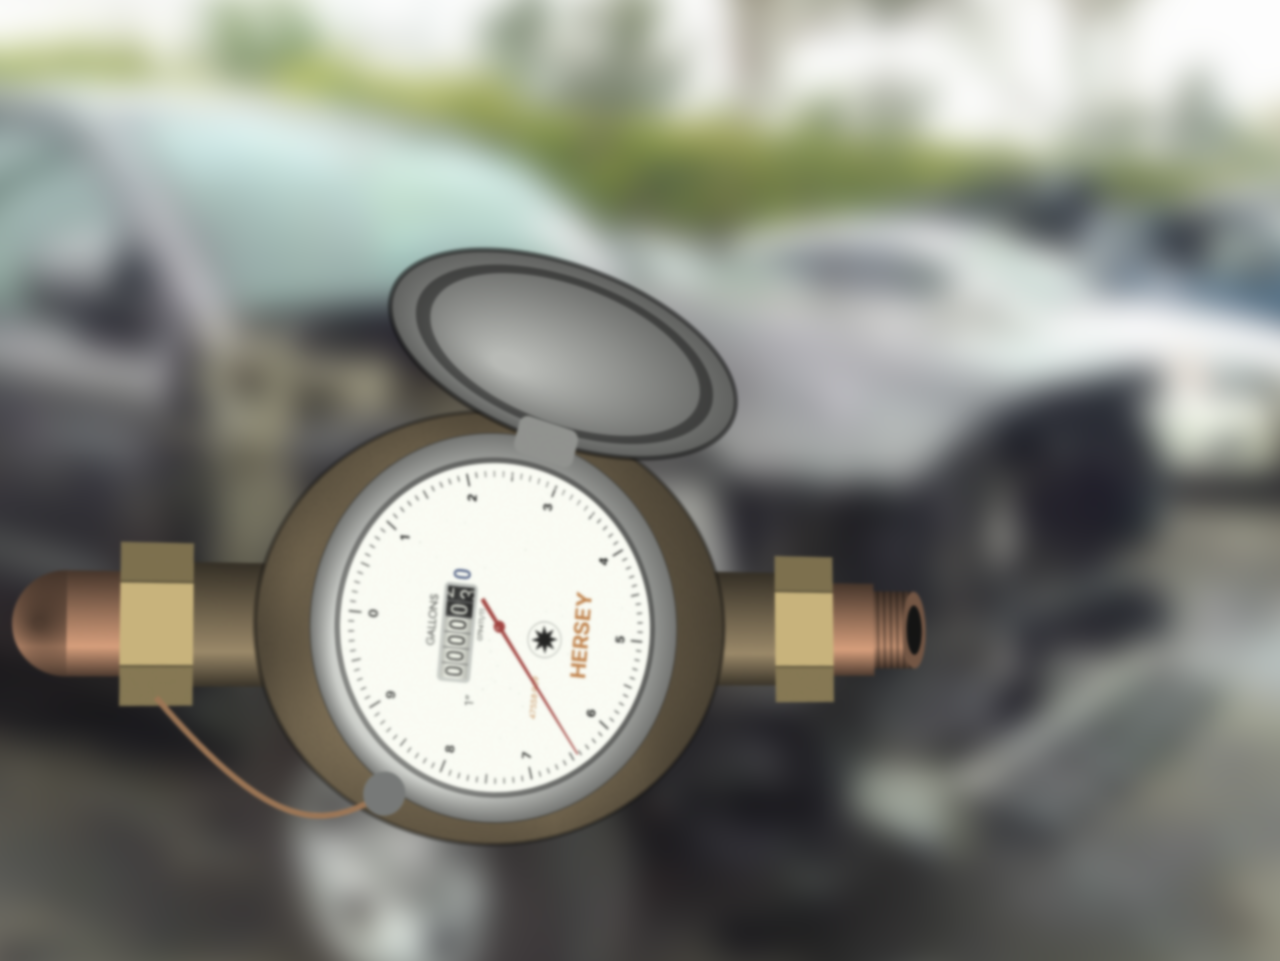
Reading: 26.4 gal
